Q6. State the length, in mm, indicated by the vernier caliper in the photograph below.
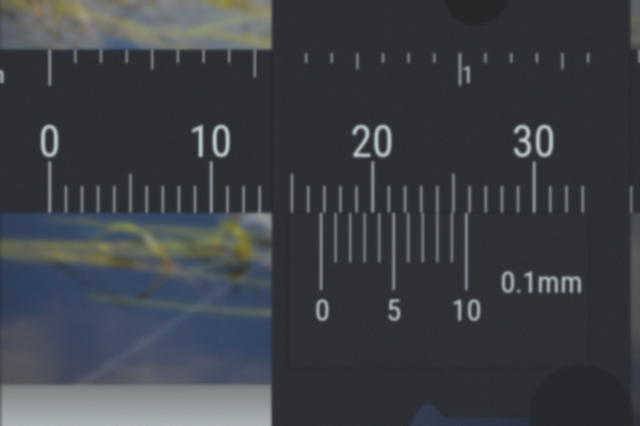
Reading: 16.8 mm
